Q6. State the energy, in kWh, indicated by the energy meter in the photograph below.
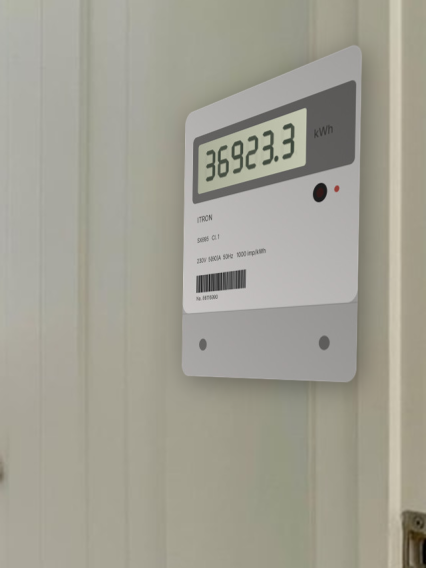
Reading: 36923.3 kWh
